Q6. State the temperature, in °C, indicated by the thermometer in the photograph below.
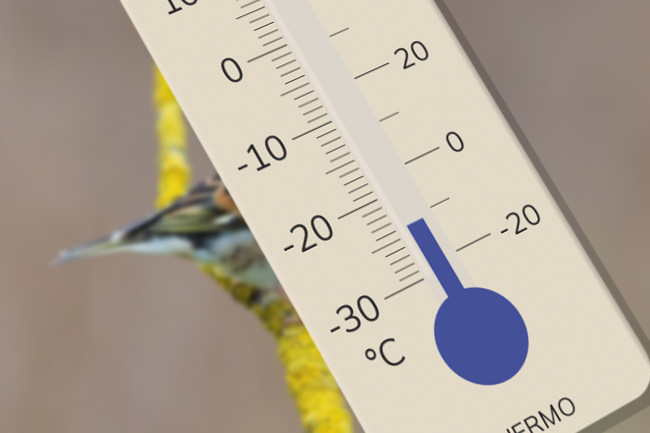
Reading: -24 °C
